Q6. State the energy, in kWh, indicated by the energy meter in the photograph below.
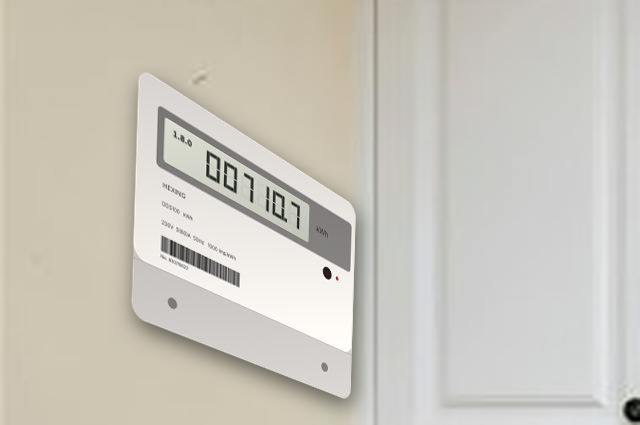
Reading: 710.7 kWh
